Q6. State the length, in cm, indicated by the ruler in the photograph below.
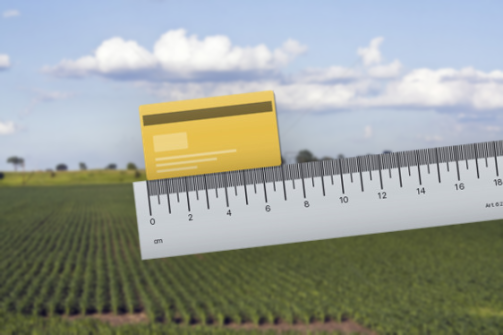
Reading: 7 cm
